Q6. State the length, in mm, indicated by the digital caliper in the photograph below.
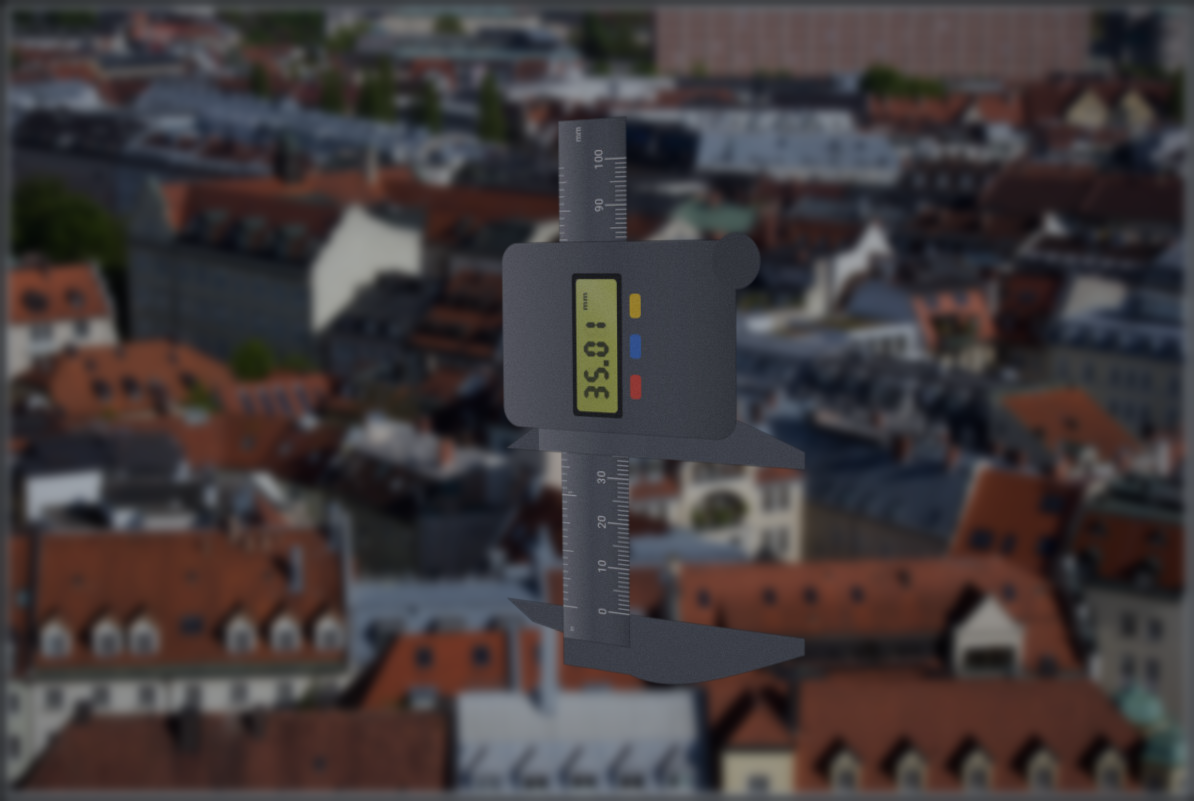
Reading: 35.01 mm
